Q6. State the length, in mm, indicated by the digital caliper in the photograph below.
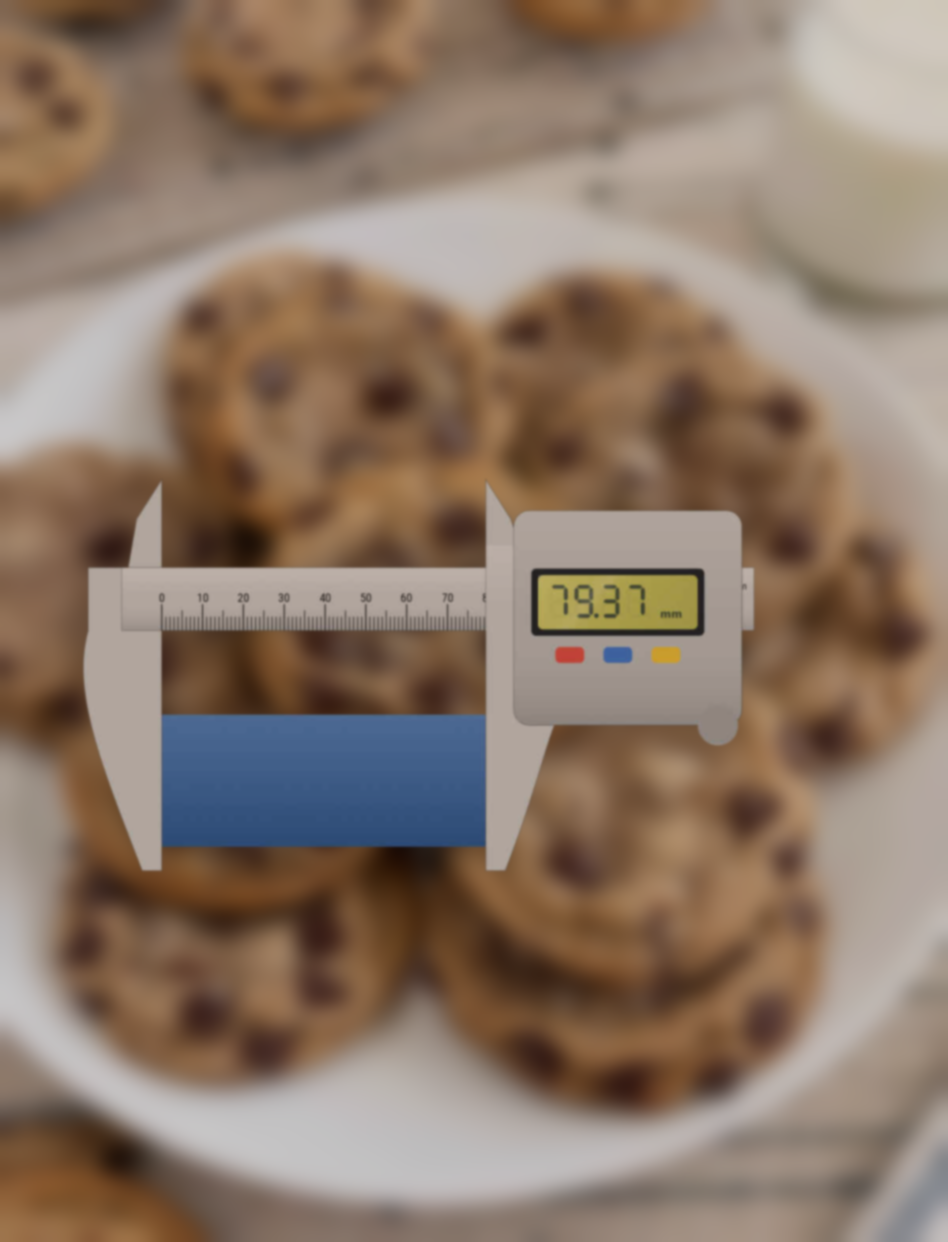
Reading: 79.37 mm
